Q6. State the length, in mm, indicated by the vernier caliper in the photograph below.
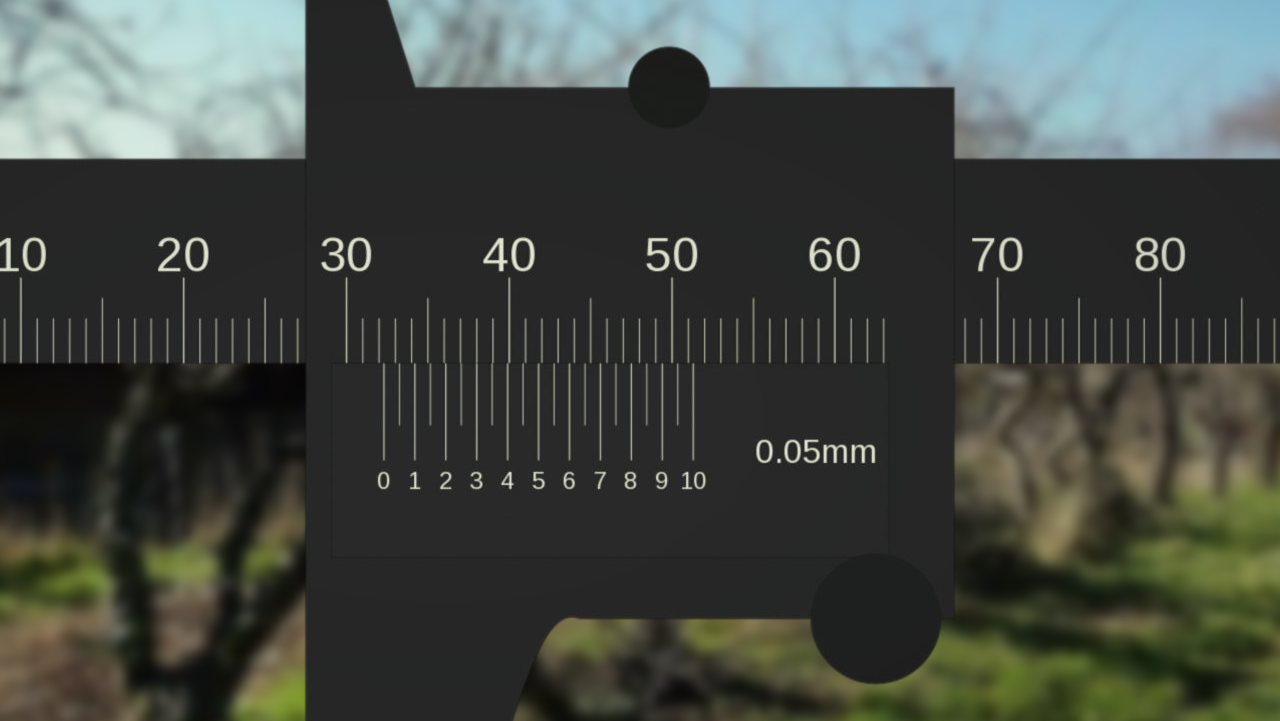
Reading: 32.3 mm
